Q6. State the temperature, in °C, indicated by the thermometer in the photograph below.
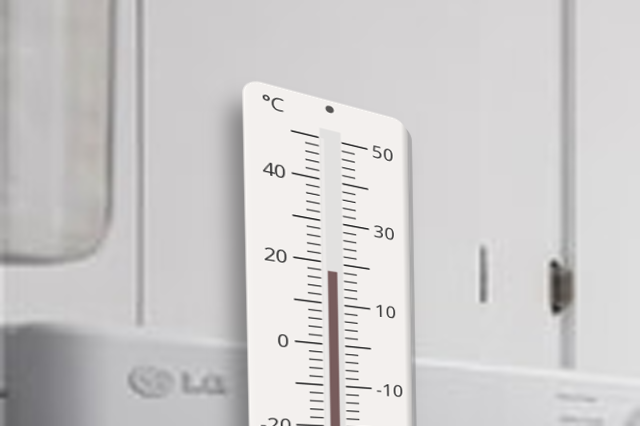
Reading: 18 °C
